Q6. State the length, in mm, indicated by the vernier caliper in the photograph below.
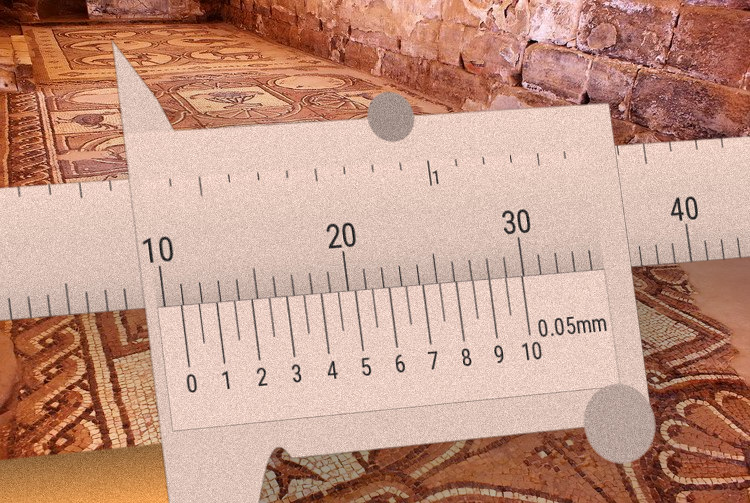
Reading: 10.9 mm
